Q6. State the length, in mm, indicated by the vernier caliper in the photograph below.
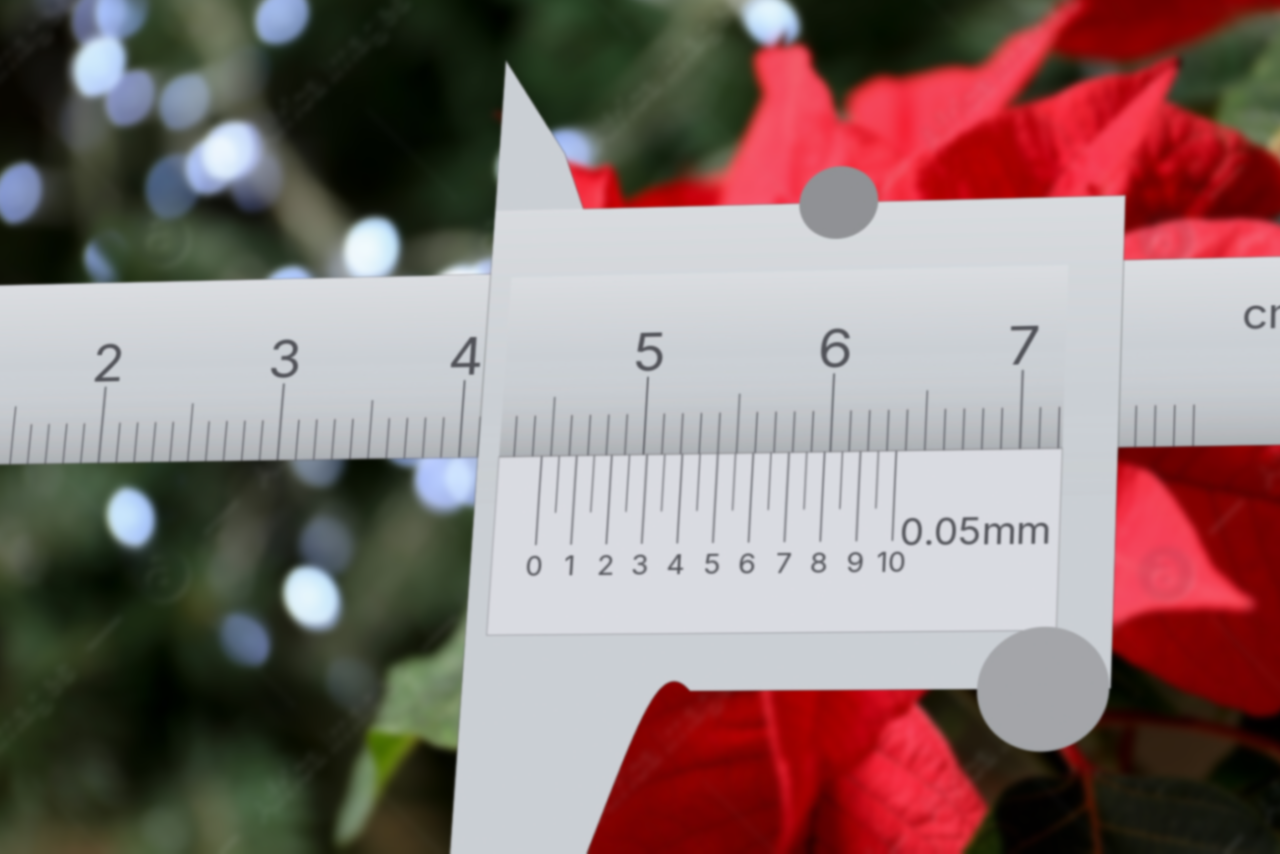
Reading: 44.5 mm
